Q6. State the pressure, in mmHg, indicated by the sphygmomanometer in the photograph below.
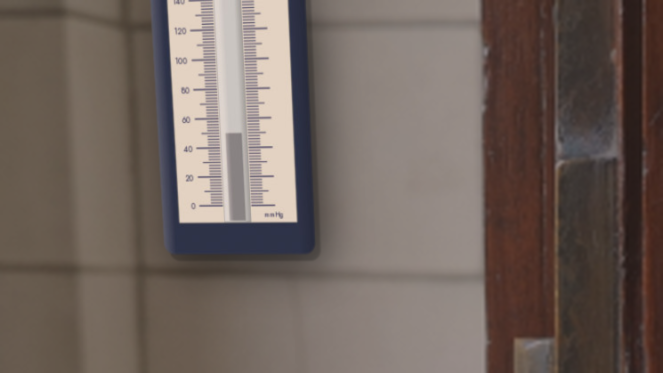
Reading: 50 mmHg
